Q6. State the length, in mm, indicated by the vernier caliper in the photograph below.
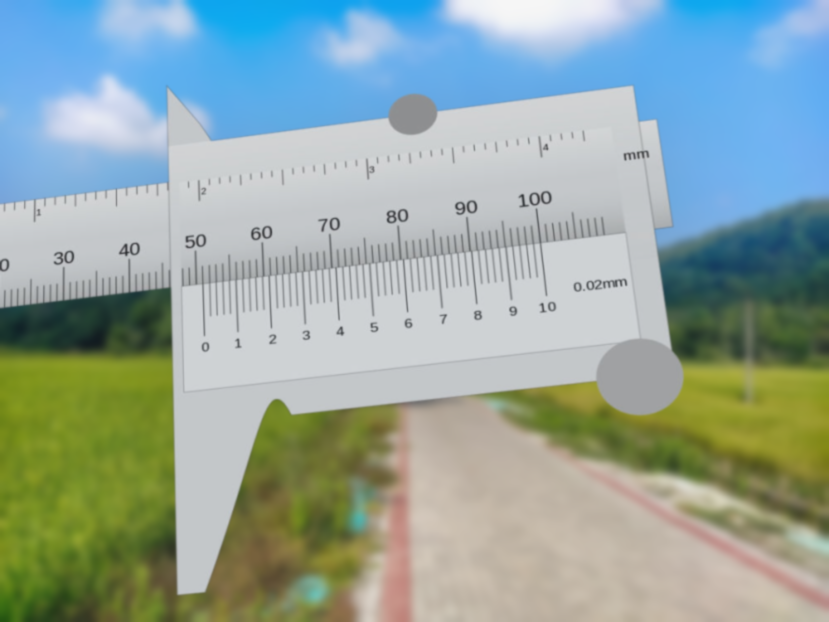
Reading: 51.0 mm
